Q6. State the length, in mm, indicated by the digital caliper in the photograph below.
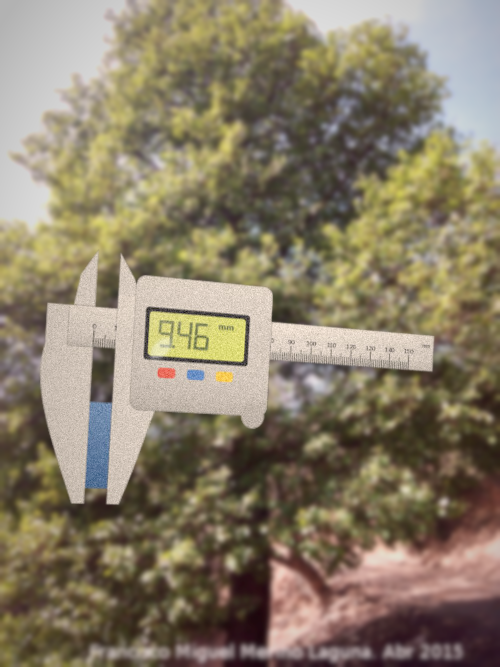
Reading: 9.46 mm
